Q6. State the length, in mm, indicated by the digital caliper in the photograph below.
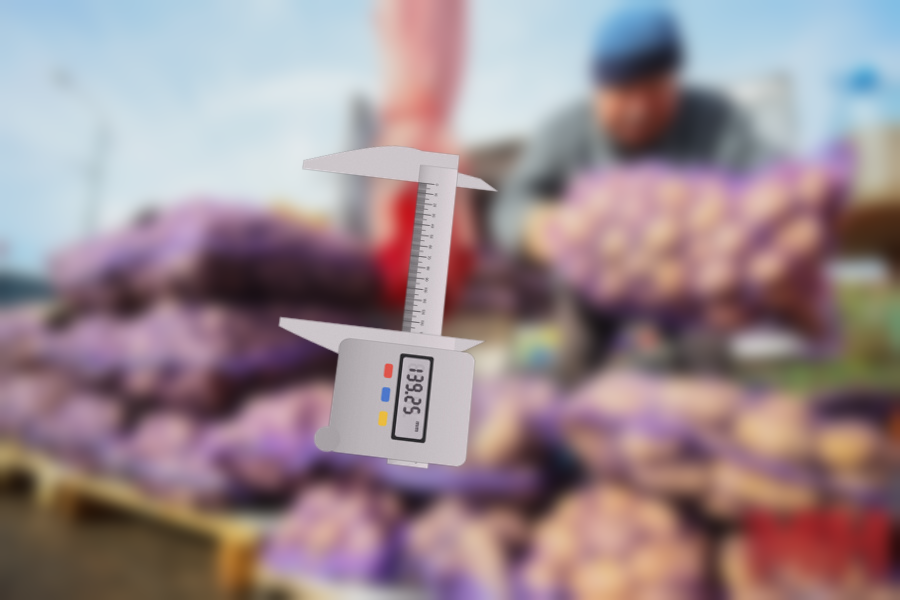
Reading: 139.25 mm
